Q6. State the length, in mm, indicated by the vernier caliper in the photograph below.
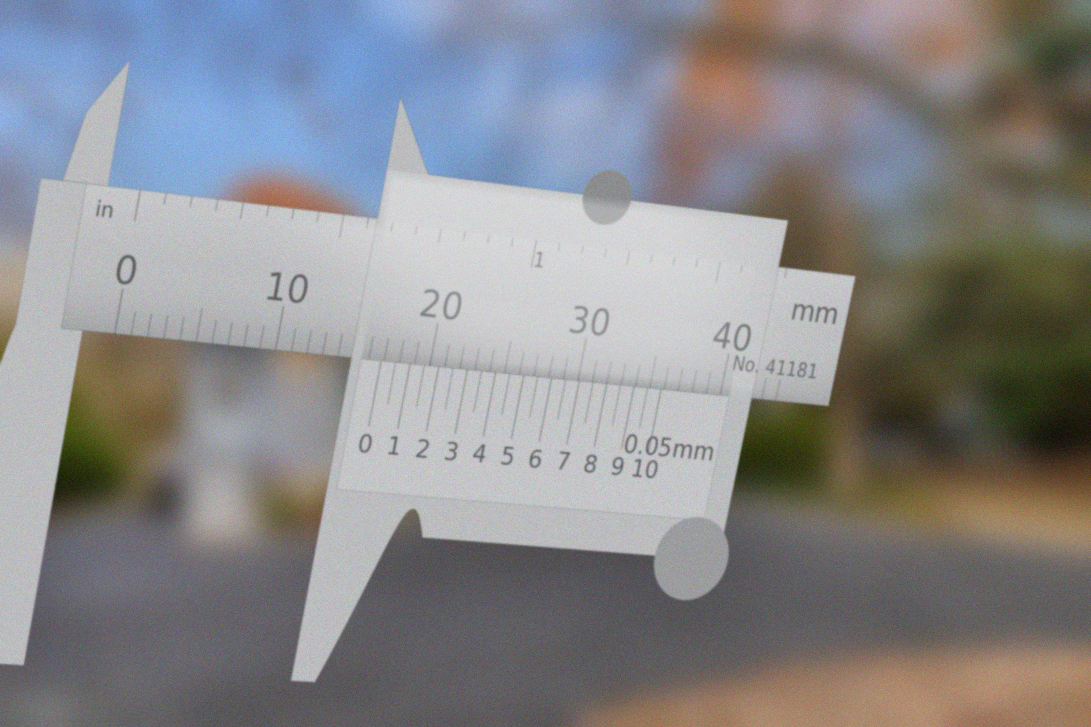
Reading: 16.8 mm
